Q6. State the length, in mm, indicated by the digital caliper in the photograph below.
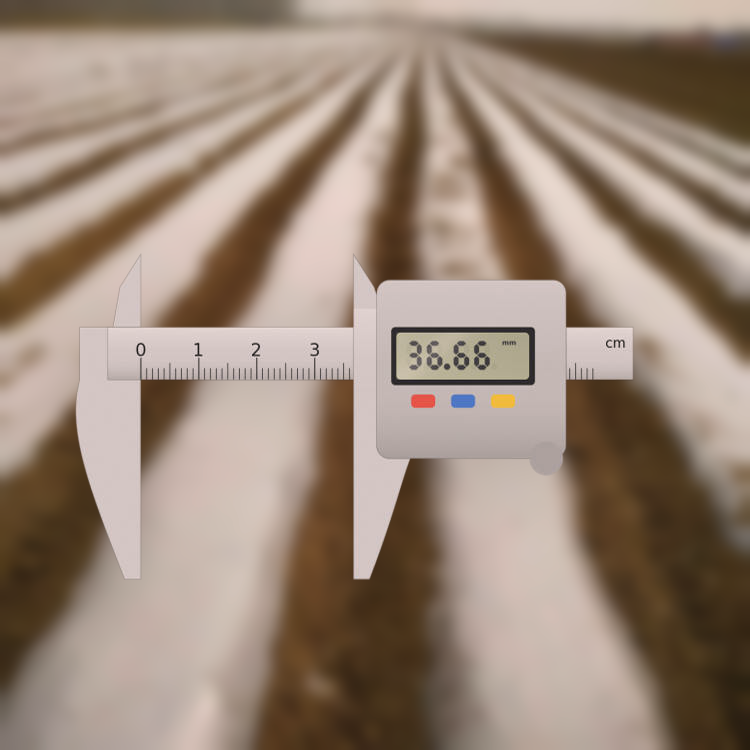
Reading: 36.66 mm
